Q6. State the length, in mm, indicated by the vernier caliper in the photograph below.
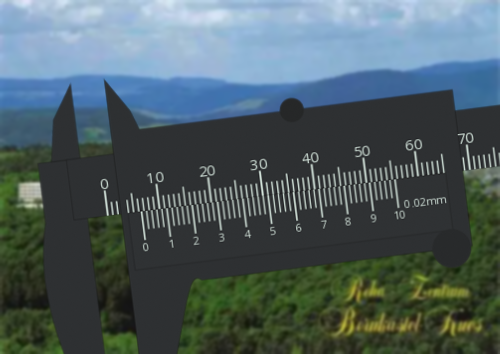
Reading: 6.5 mm
